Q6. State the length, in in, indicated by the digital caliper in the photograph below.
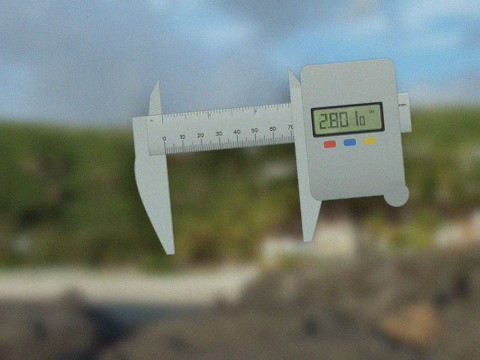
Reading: 2.8010 in
